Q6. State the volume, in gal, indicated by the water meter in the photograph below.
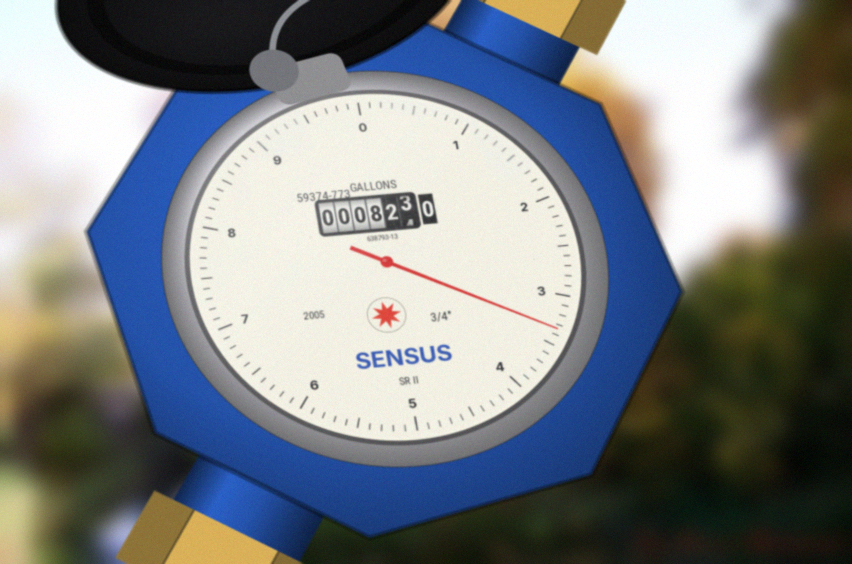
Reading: 8233.3 gal
